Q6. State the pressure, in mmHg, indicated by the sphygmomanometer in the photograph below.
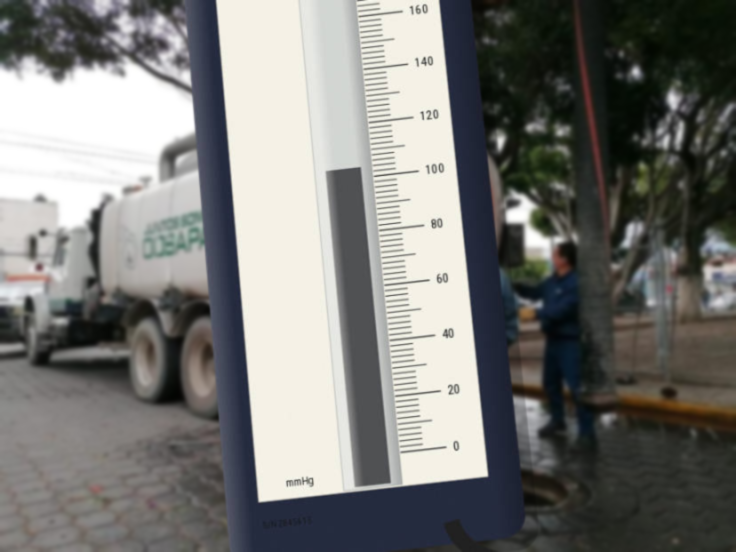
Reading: 104 mmHg
